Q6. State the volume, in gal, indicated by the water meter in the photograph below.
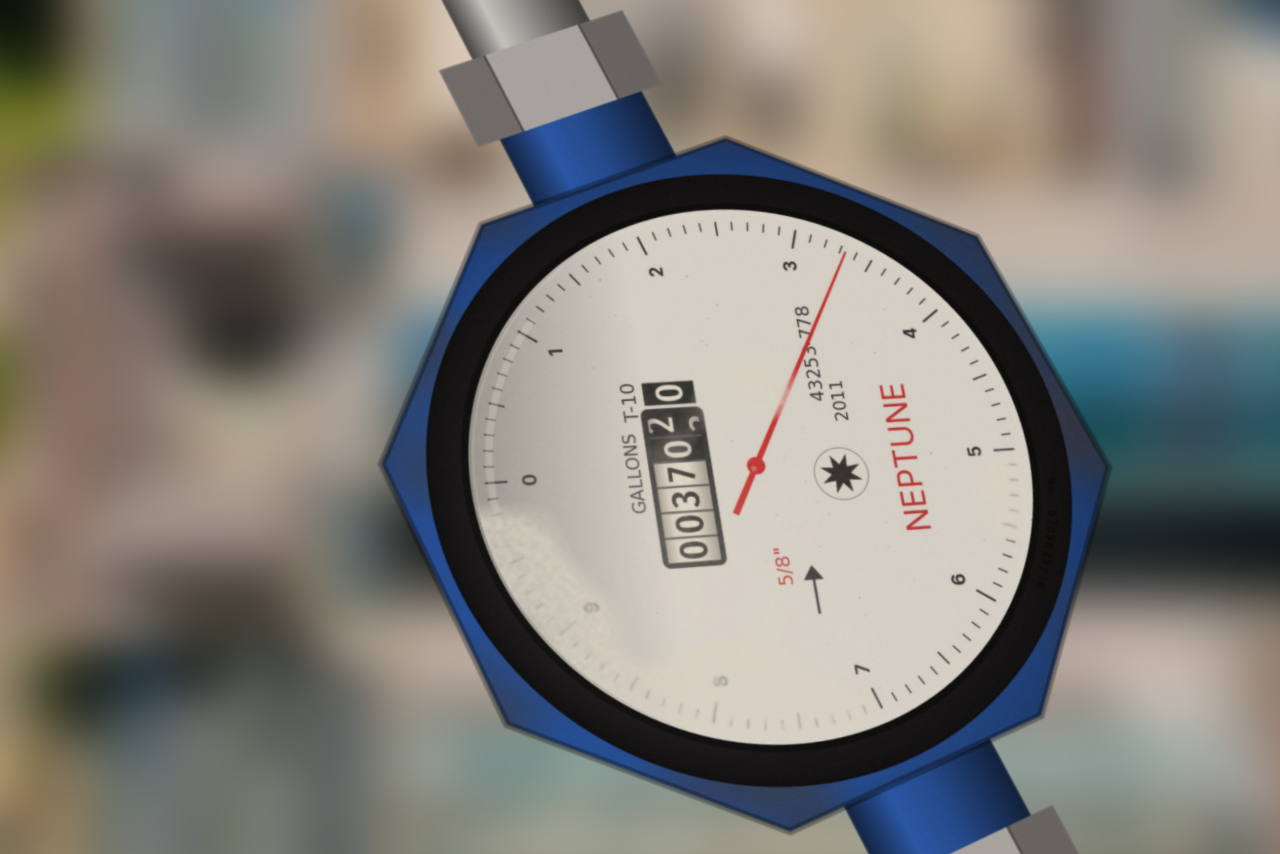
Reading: 37023.3 gal
